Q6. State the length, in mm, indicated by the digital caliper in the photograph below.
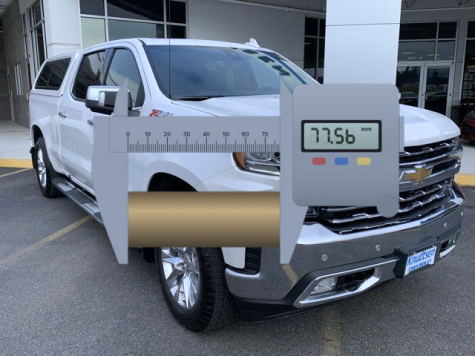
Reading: 77.56 mm
